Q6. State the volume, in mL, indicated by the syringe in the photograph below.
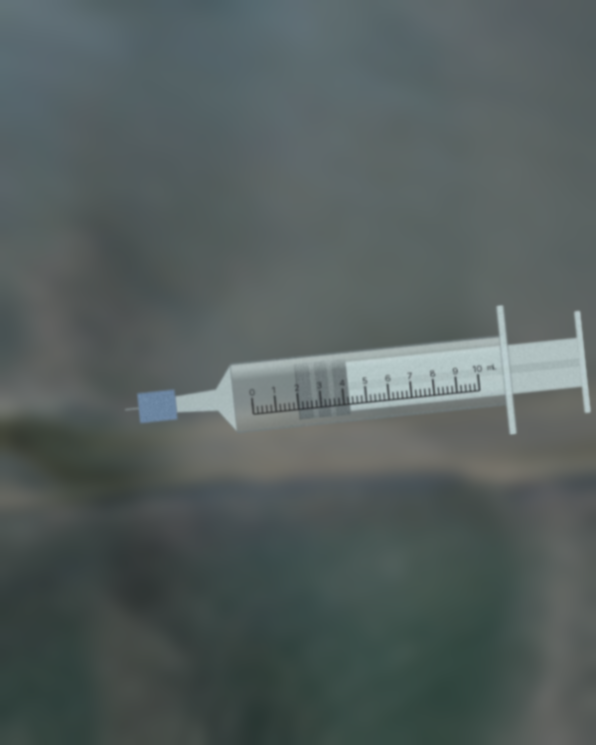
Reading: 2 mL
